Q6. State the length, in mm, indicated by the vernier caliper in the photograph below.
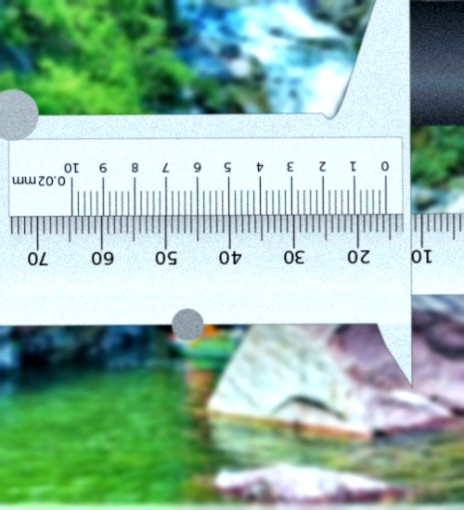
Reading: 15.6 mm
